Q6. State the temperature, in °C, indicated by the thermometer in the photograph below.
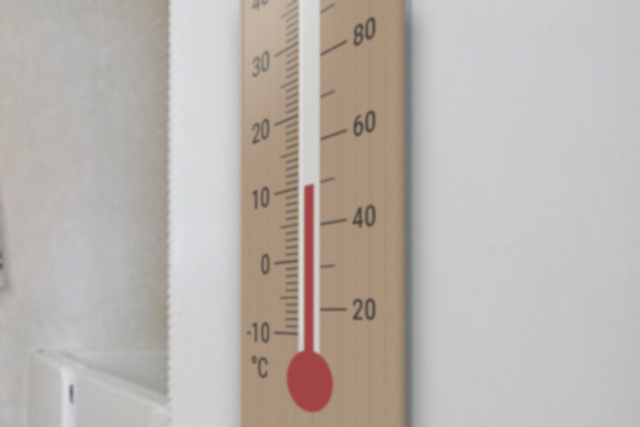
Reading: 10 °C
